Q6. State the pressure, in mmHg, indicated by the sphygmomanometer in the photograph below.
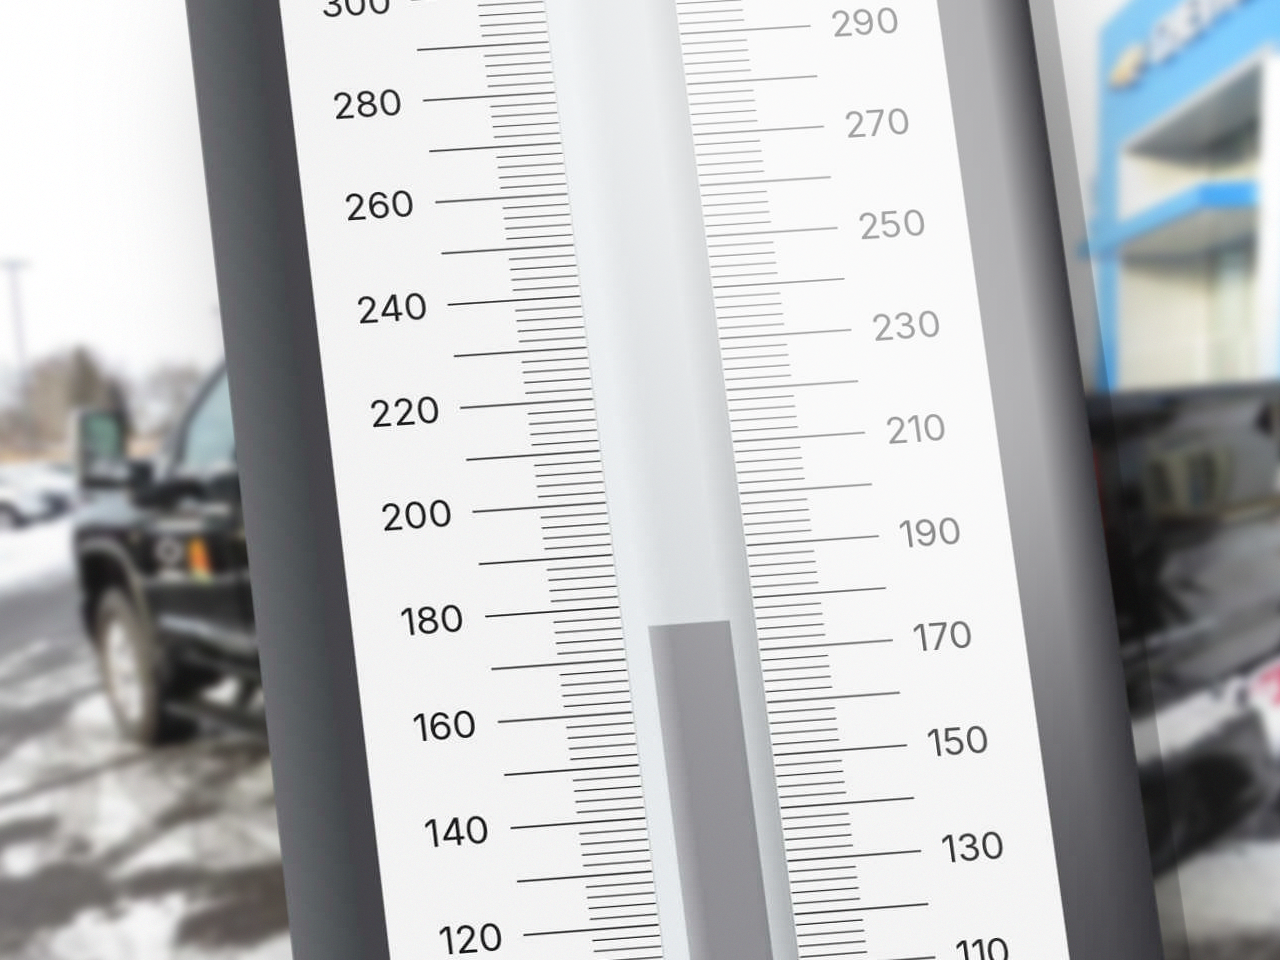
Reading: 176 mmHg
